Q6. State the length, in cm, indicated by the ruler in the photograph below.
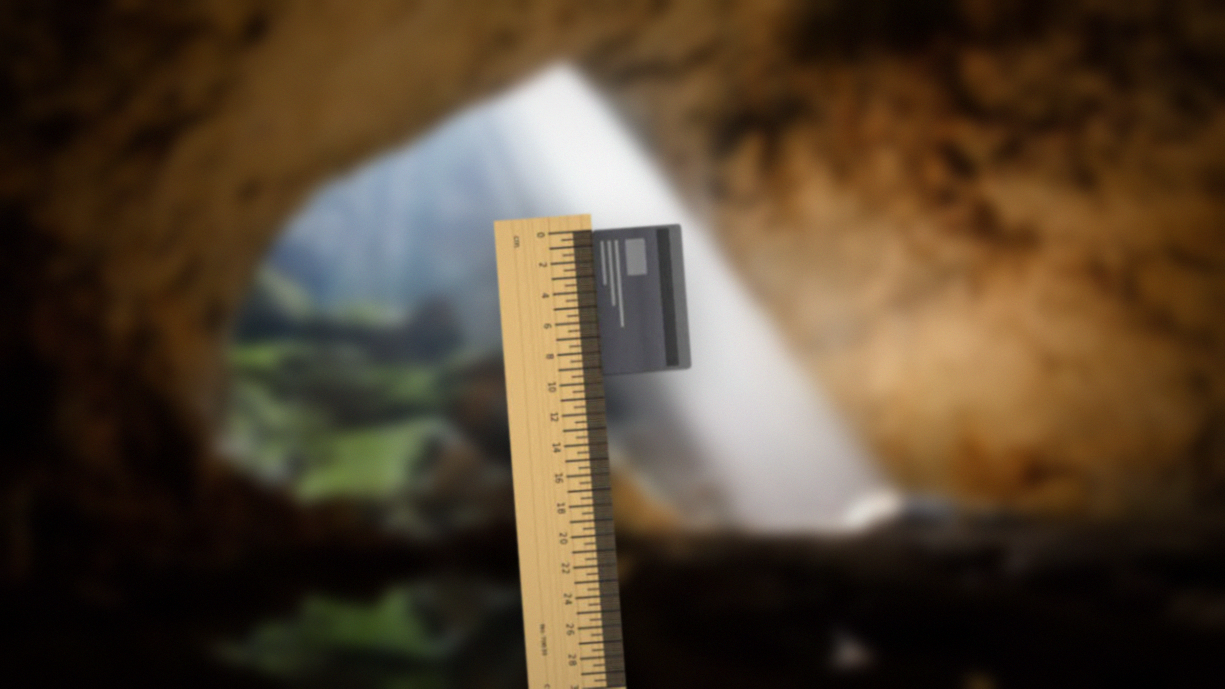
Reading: 9.5 cm
